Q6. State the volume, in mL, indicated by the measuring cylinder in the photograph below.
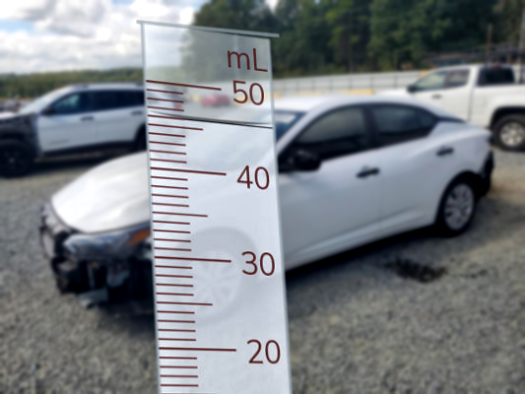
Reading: 46 mL
